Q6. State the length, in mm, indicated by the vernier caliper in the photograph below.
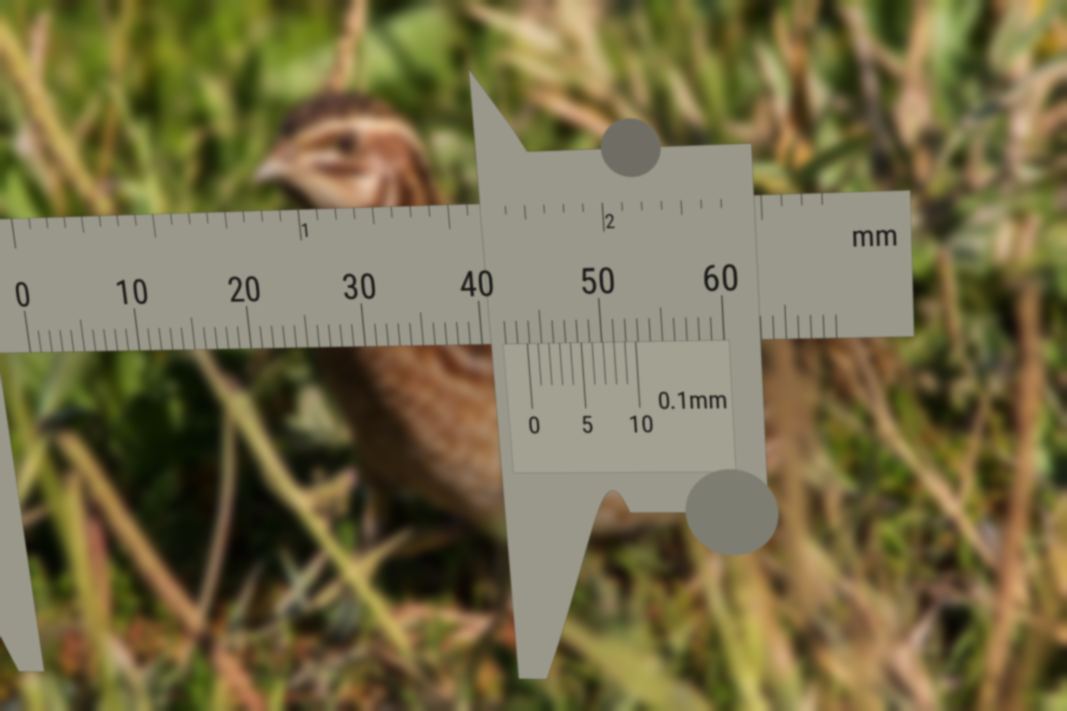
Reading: 43.8 mm
